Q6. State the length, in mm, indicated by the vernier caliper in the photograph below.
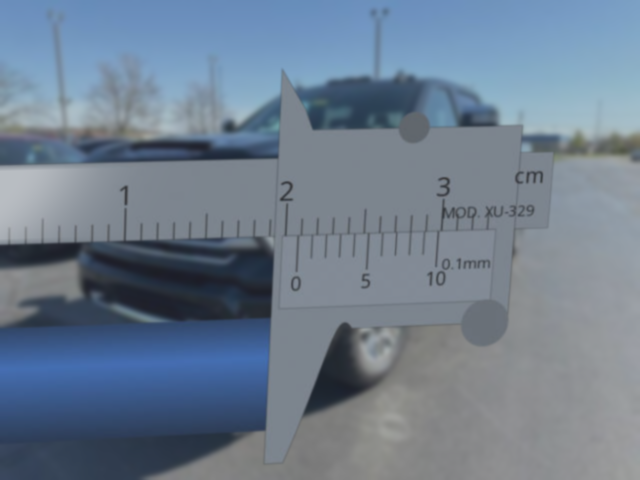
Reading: 20.8 mm
